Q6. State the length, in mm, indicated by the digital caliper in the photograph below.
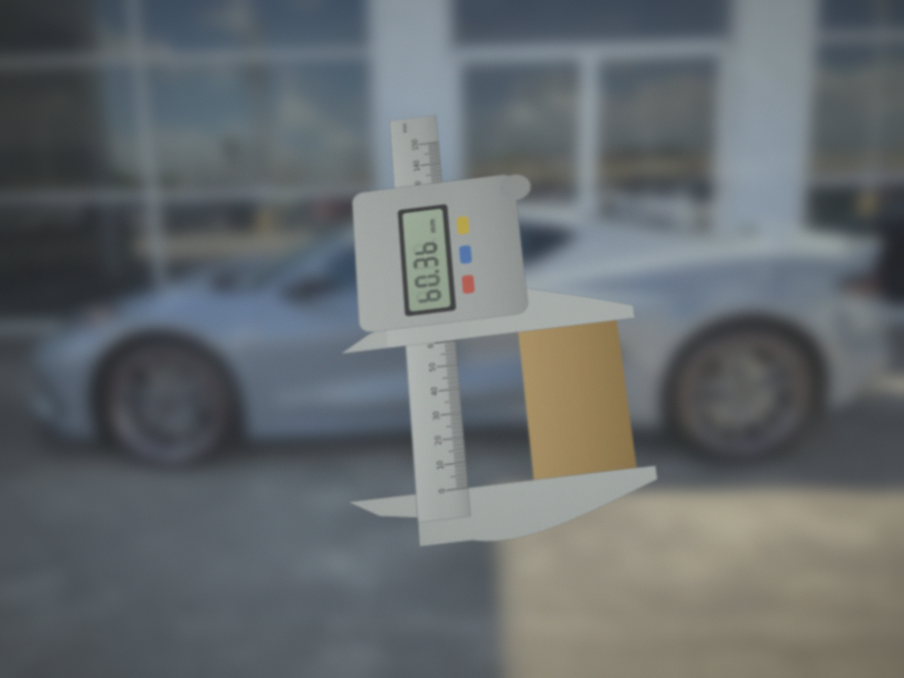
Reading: 60.36 mm
